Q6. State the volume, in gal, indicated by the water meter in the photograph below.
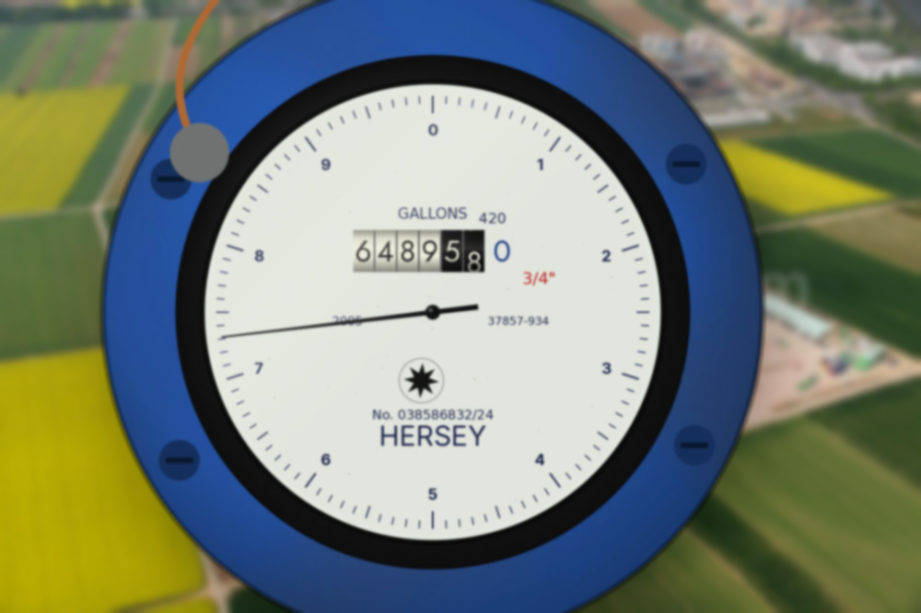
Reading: 6489577.3 gal
